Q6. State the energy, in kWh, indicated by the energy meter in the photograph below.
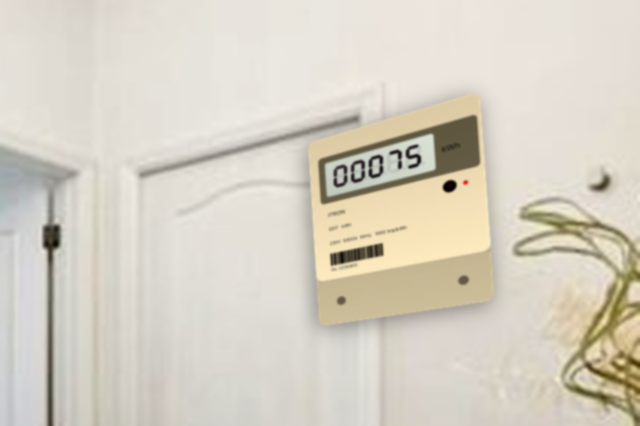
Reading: 75 kWh
